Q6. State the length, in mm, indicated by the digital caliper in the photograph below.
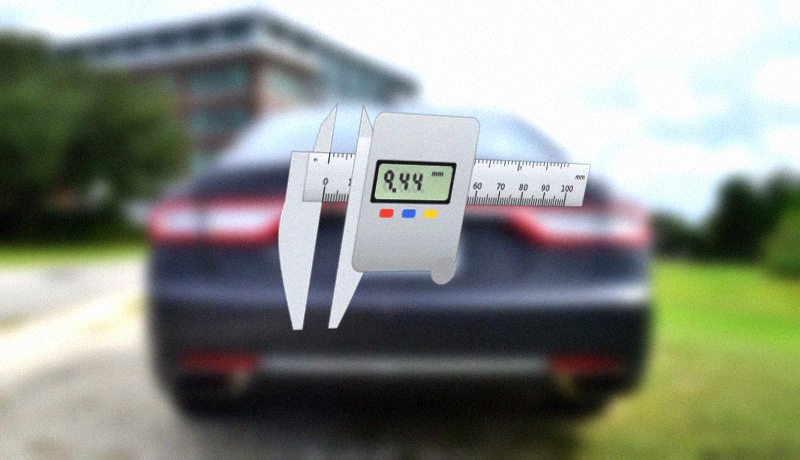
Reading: 9.44 mm
